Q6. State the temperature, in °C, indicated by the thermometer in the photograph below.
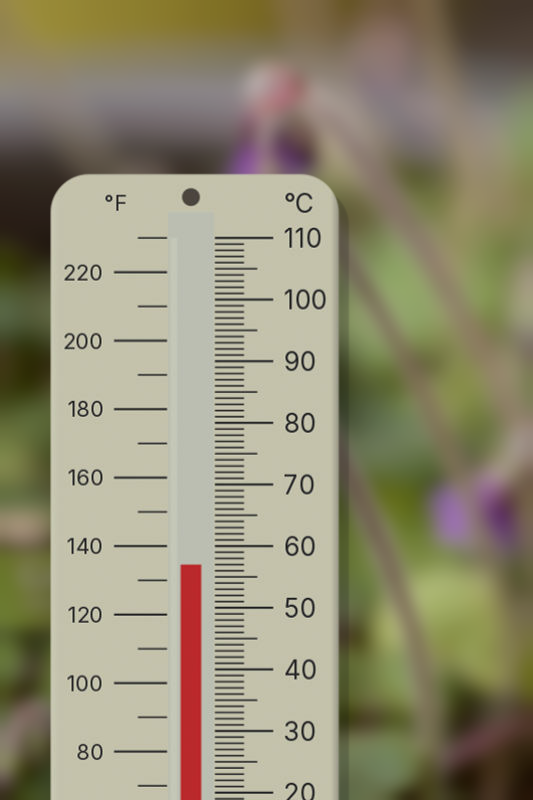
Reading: 57 °C
